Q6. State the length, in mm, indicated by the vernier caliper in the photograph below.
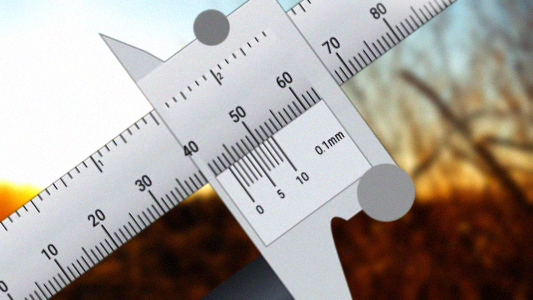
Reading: 43.5 mm
